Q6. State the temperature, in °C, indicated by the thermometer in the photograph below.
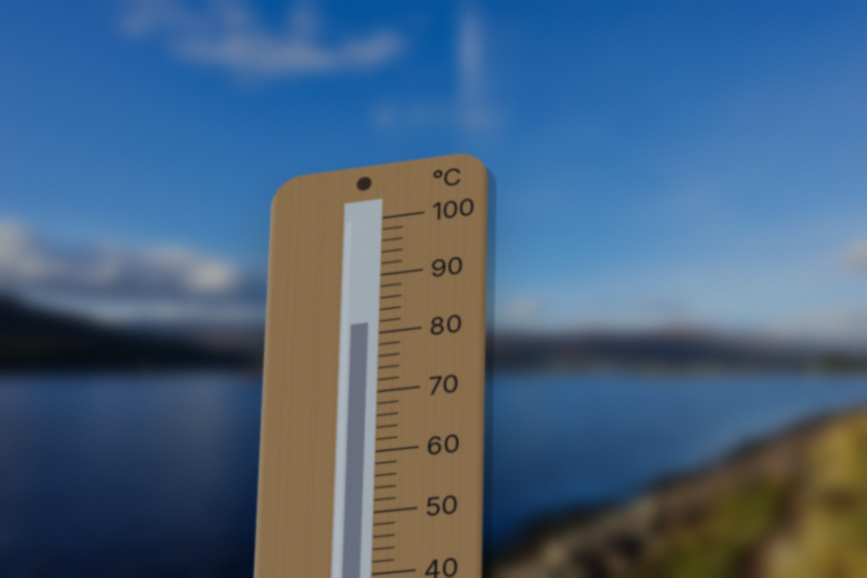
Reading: 82 °C
